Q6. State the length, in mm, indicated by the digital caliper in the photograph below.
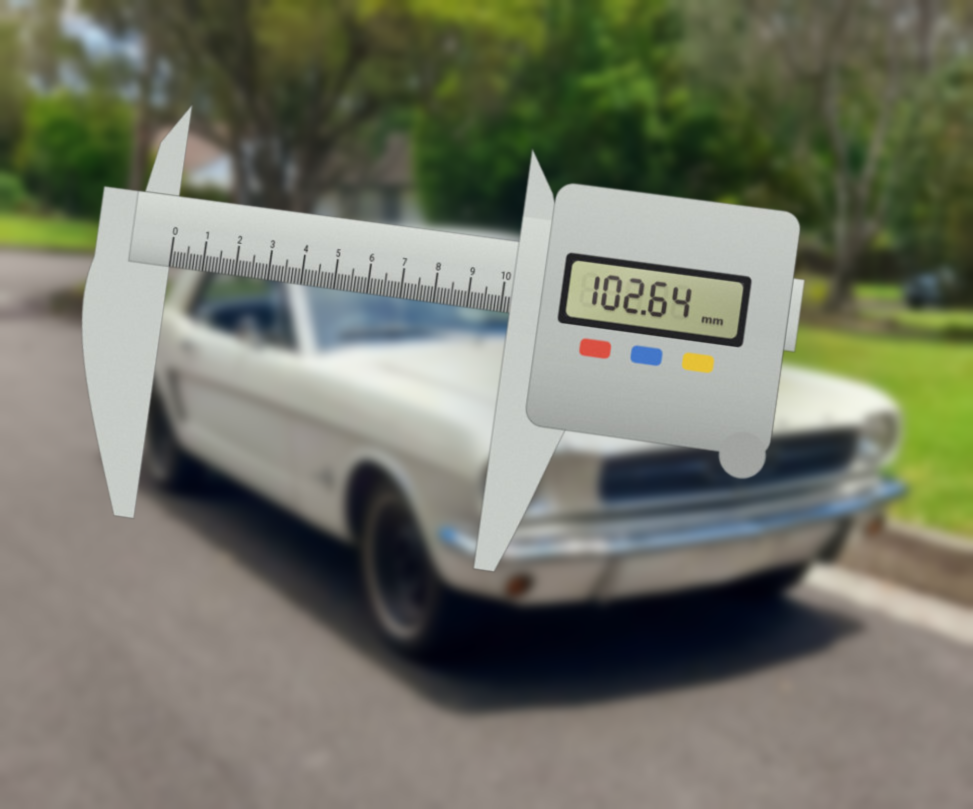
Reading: 102.64 mm
